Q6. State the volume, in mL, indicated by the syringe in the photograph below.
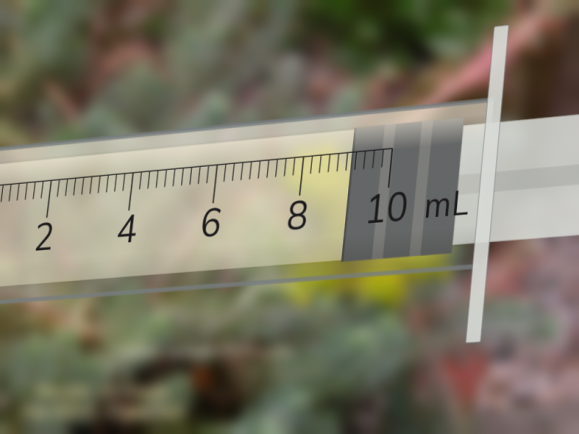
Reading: 9.1 mL
